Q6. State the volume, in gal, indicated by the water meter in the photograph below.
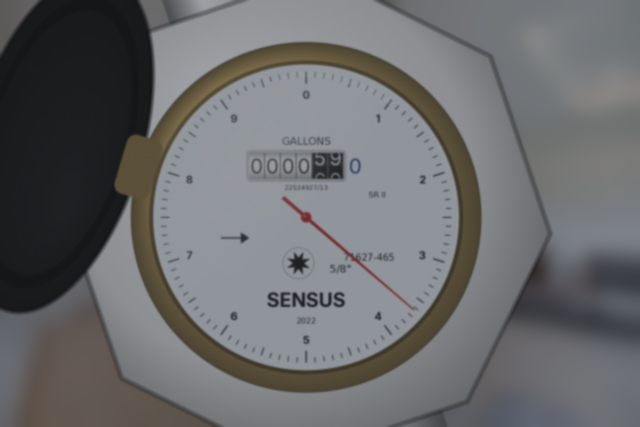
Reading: 593.6 gal
